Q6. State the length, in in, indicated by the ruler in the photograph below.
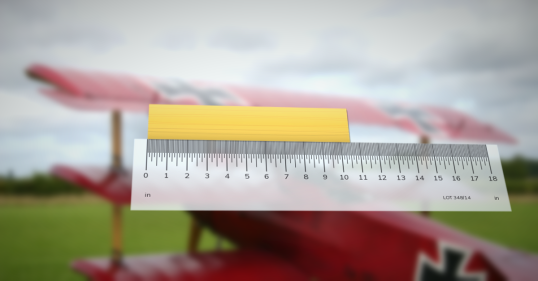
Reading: 10.5 in
